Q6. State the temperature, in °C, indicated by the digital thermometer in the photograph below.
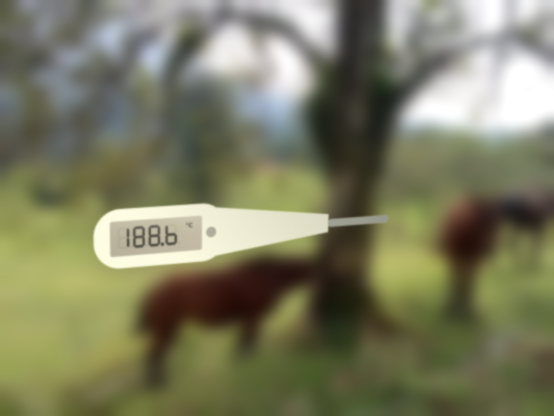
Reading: 188.6 °C
